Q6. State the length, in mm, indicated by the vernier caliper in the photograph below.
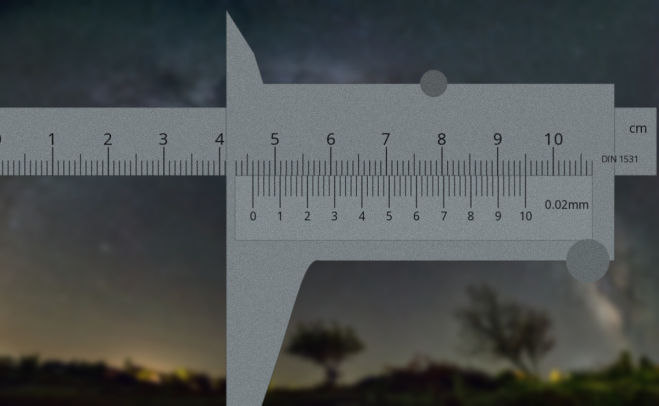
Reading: 46.0 mm
